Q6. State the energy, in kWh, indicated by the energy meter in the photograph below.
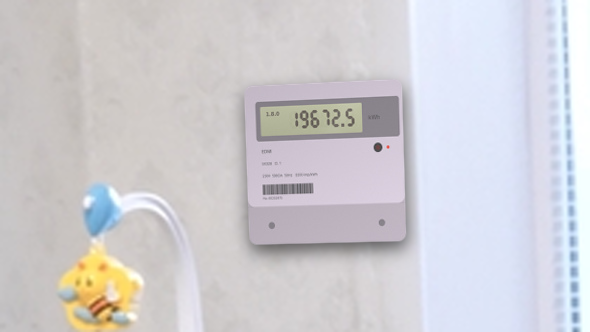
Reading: 19672.5 kWh
